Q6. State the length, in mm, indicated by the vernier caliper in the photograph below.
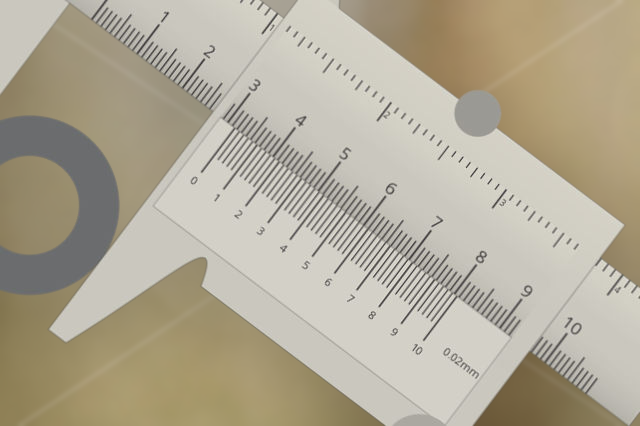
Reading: 31.6 mm
